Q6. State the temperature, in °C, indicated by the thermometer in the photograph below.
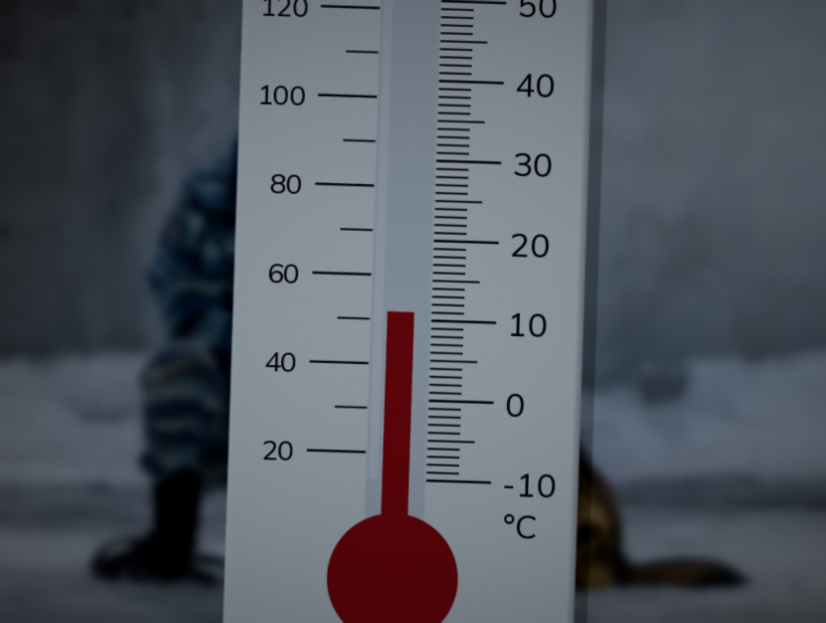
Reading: 11 °C
